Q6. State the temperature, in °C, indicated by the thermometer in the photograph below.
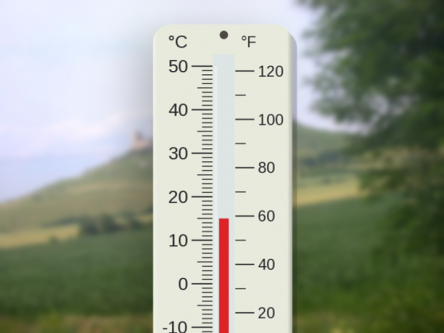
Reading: 15 °C
